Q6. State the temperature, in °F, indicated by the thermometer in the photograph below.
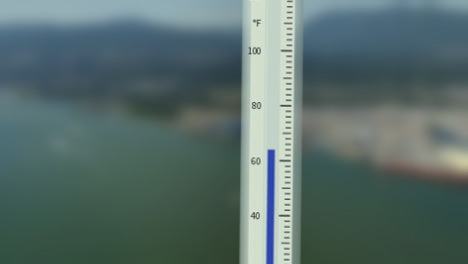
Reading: 64 °F
